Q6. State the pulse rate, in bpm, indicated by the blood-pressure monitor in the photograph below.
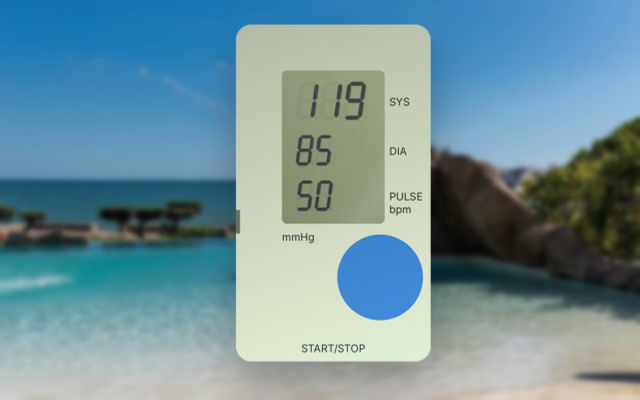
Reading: 50 bpm
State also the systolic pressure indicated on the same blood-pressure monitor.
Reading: 119 mmHg
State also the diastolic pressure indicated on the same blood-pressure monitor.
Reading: 85 mmHg
